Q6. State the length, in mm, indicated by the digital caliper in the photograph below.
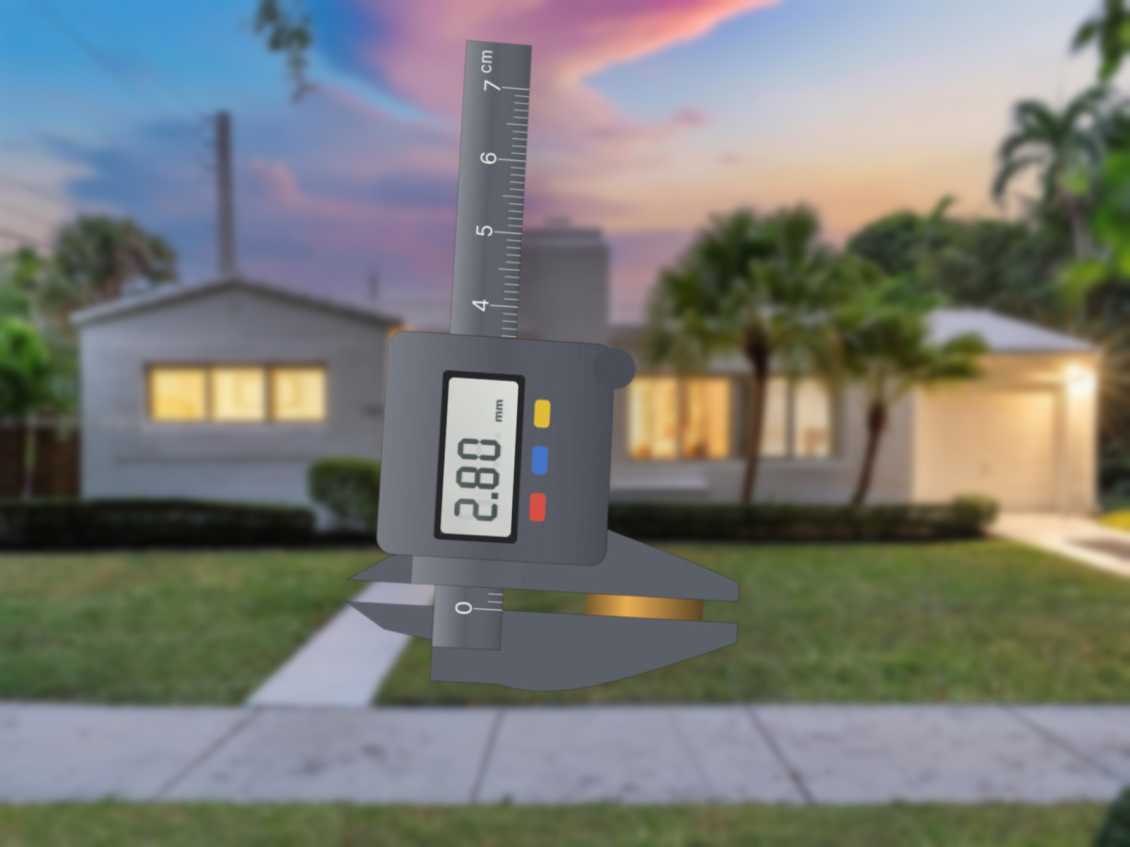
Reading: 2.80 mm
